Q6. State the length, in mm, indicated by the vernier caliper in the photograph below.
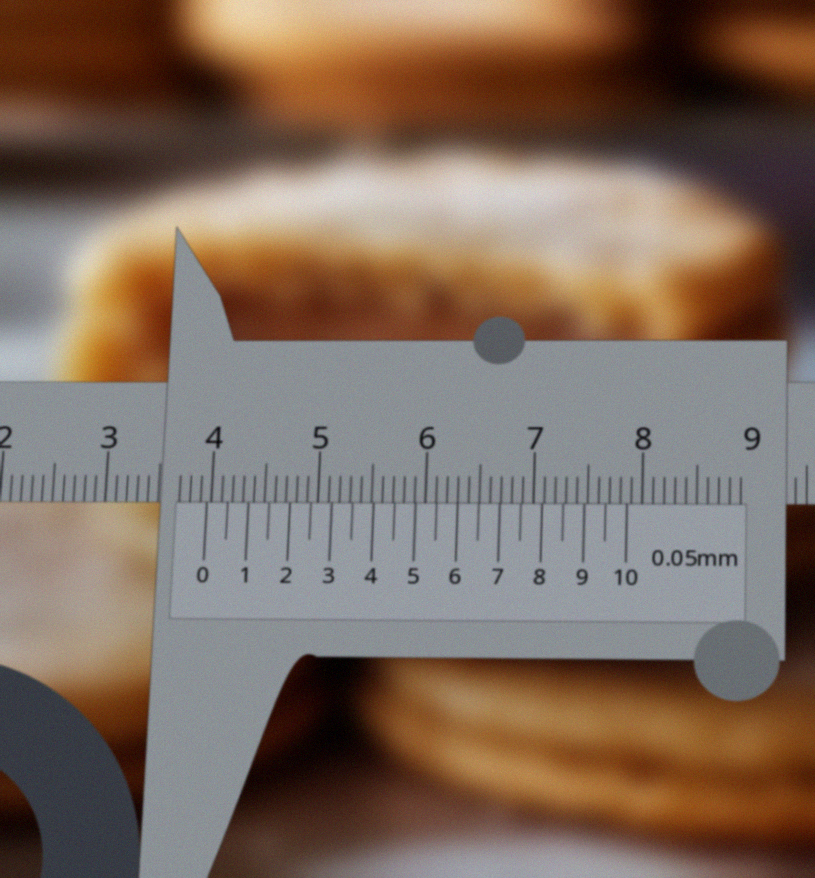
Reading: 39.6 mm
